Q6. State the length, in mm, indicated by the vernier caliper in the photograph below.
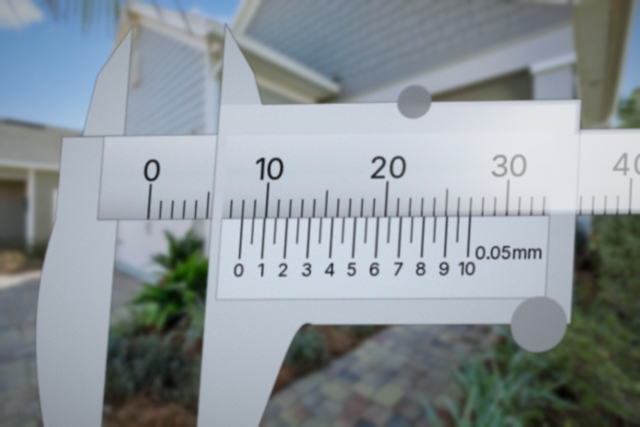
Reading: 8.0 mm
